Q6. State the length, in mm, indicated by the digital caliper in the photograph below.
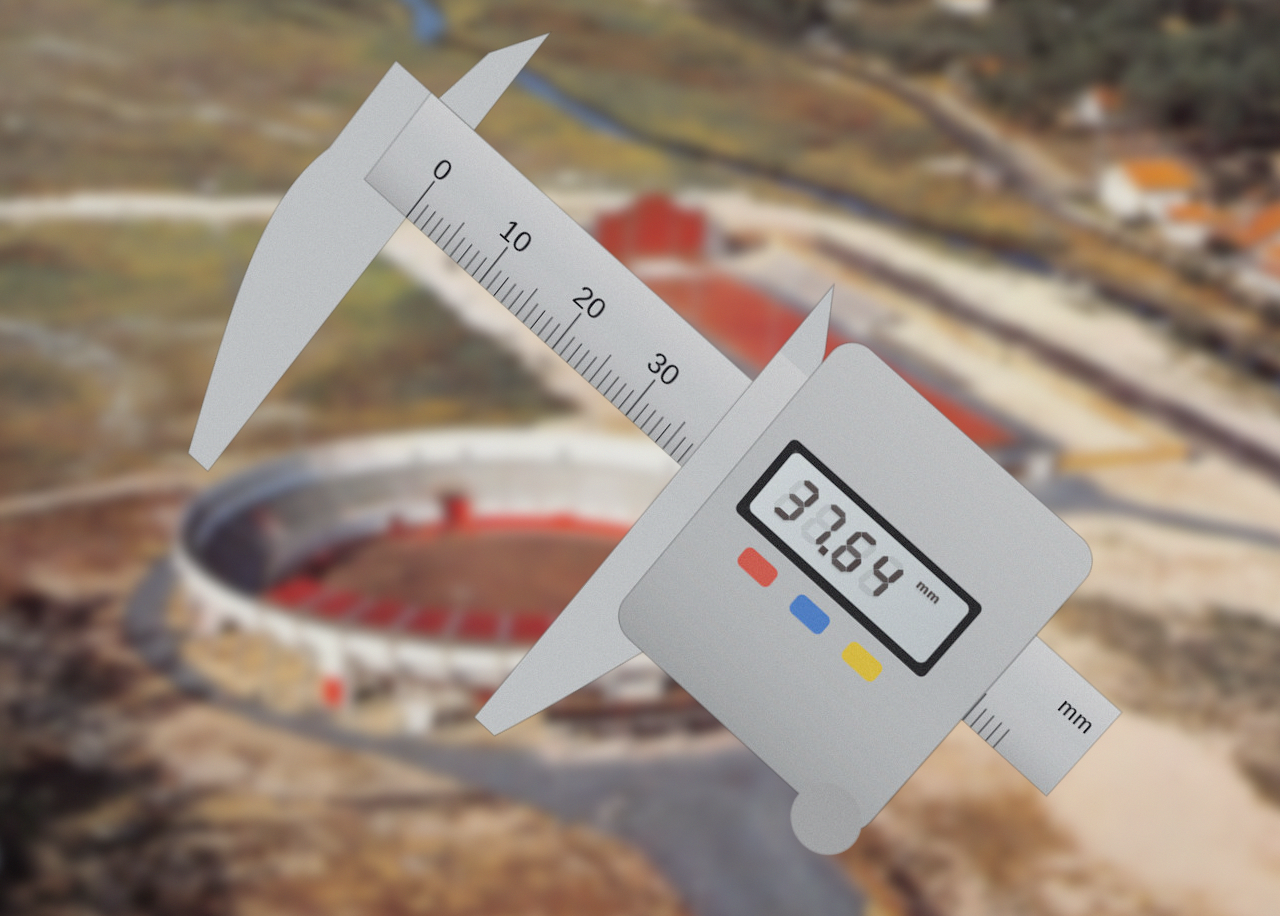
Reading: 37.64 mm
